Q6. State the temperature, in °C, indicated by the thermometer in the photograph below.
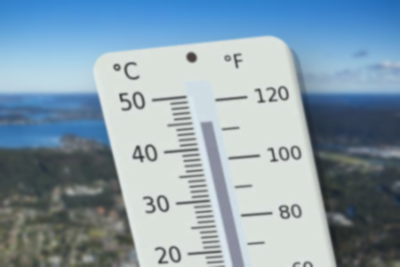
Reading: 45 °C
